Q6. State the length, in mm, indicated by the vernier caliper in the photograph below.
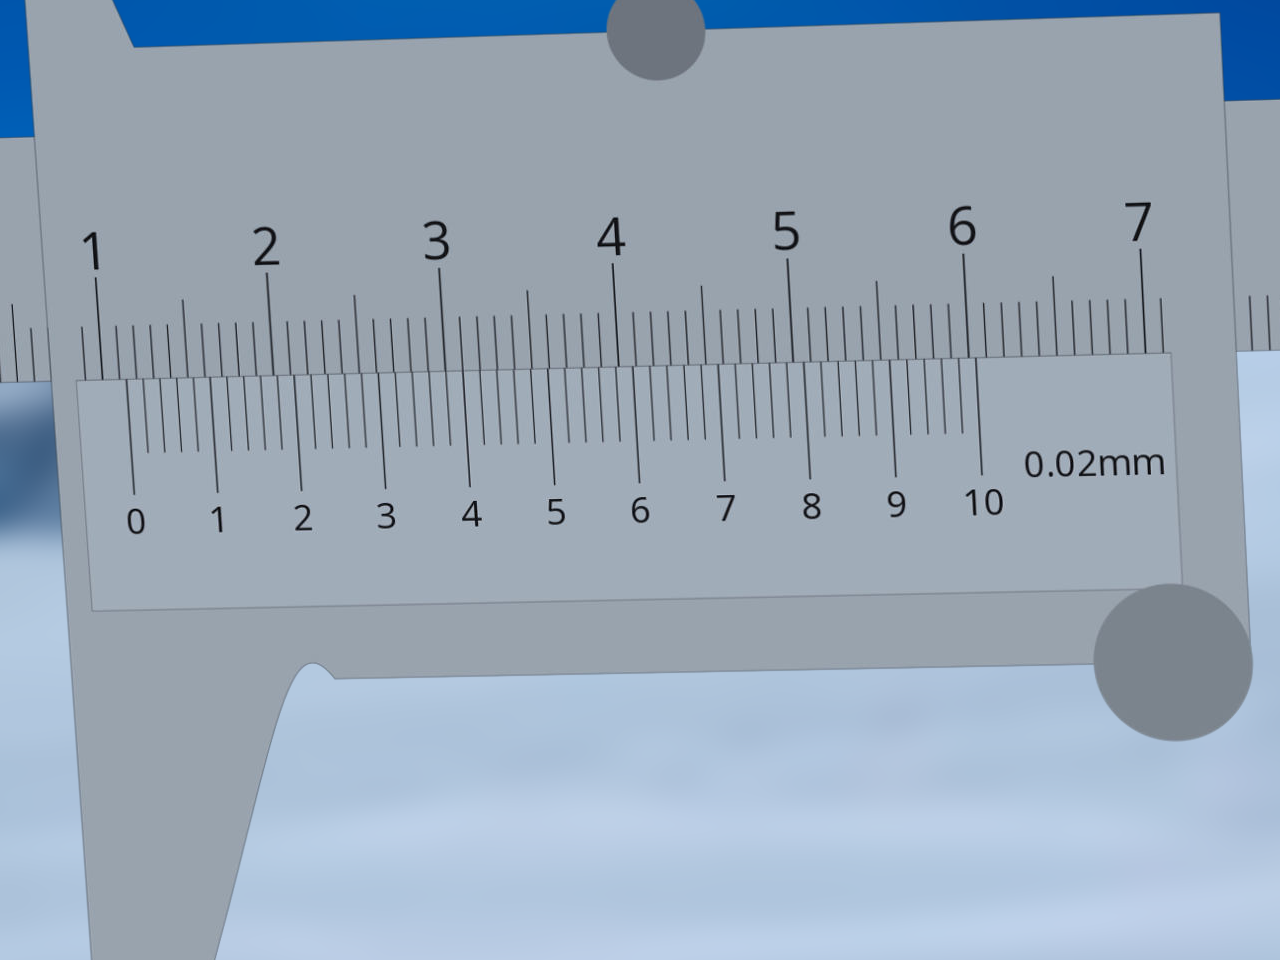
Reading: 11.4 mm
